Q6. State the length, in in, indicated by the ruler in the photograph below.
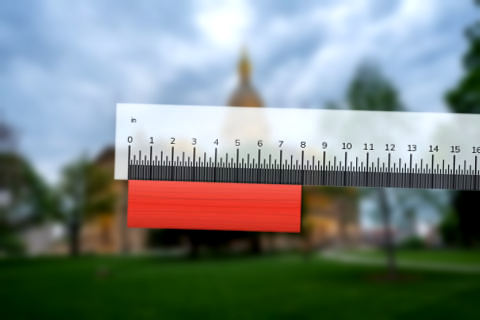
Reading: 8 in
